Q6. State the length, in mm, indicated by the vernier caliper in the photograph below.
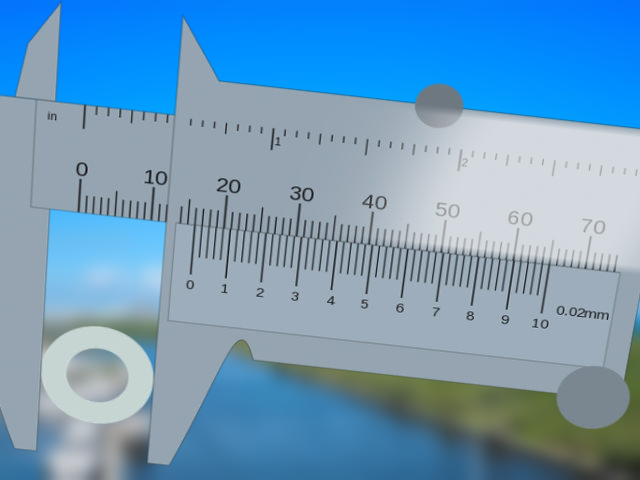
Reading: 16.0 mm
